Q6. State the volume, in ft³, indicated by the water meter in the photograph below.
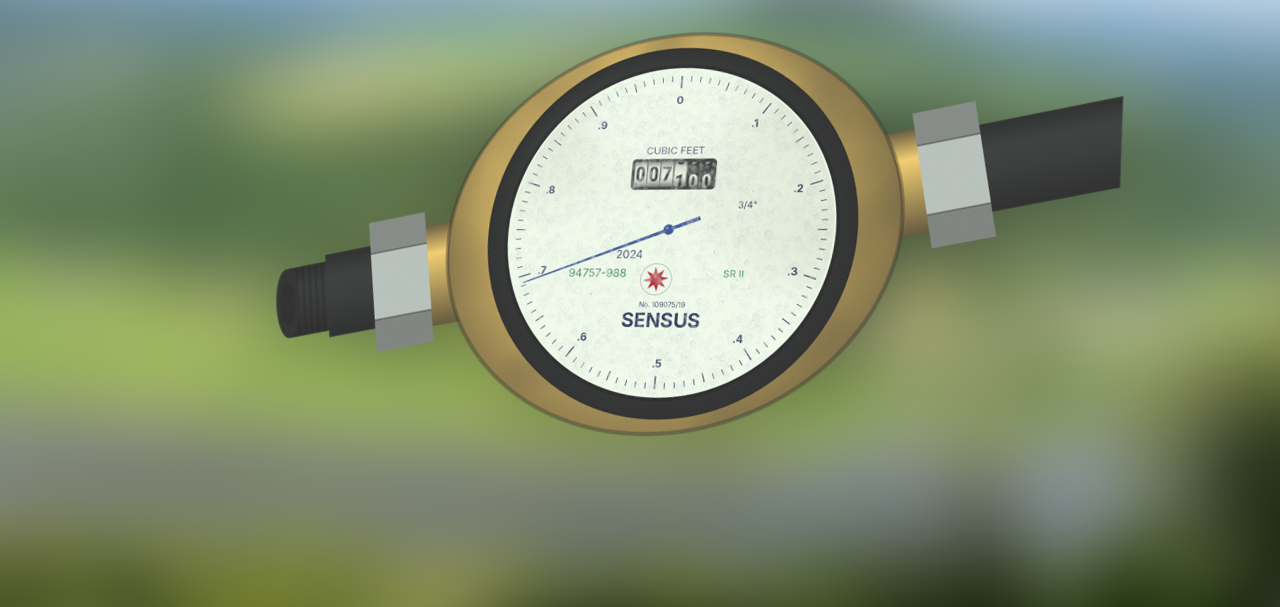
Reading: 7099.69 ft³
